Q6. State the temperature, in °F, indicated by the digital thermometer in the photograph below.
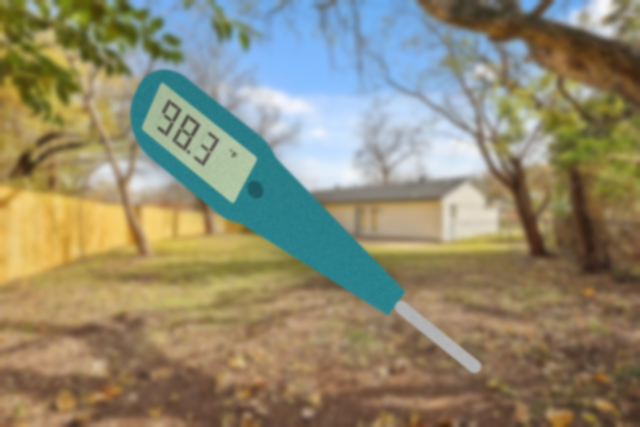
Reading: 98.3 °F
